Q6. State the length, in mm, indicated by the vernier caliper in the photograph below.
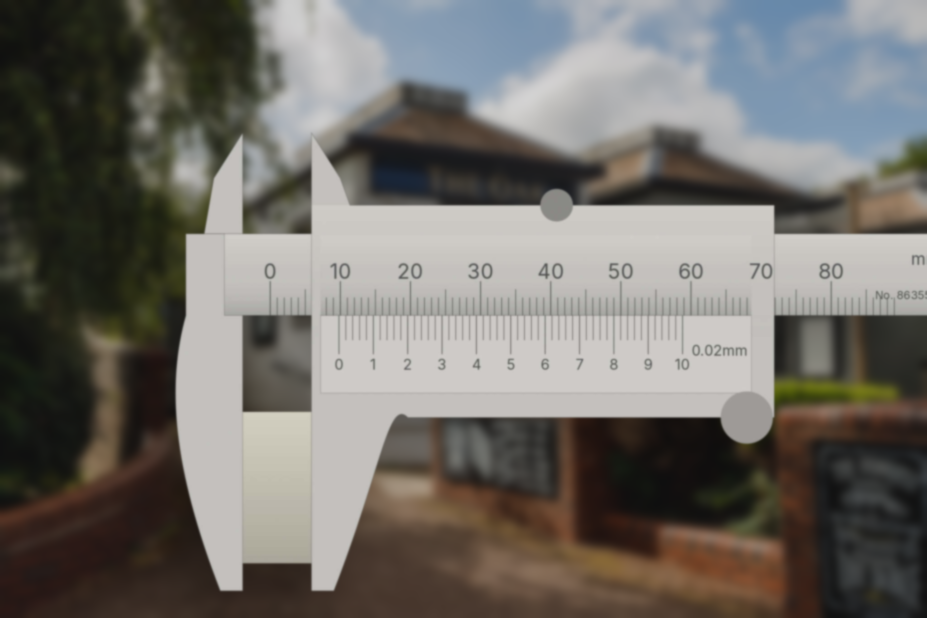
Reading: 9.8 mm
